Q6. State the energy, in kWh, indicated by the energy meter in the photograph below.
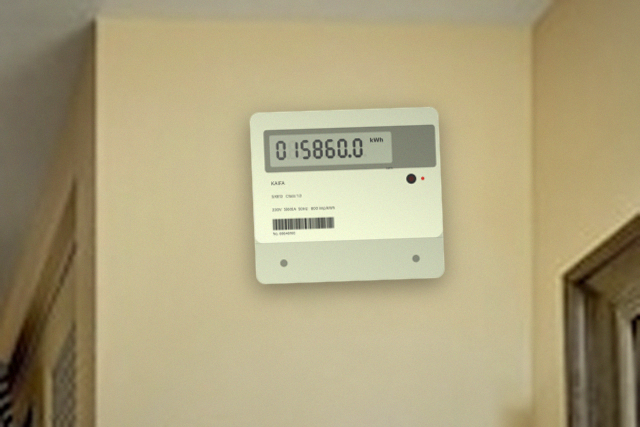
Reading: 15860.0 kWh
